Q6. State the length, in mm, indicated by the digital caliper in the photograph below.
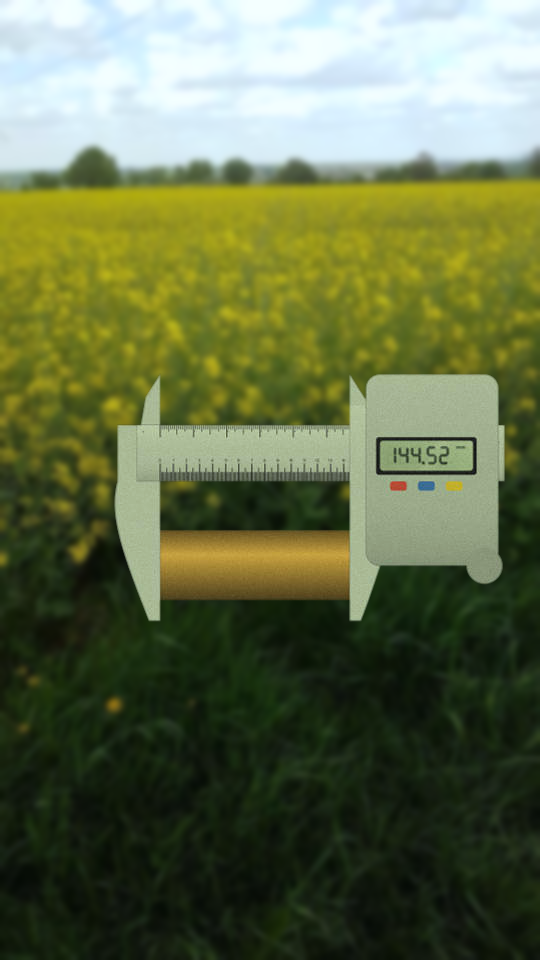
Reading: 144.52 mm
